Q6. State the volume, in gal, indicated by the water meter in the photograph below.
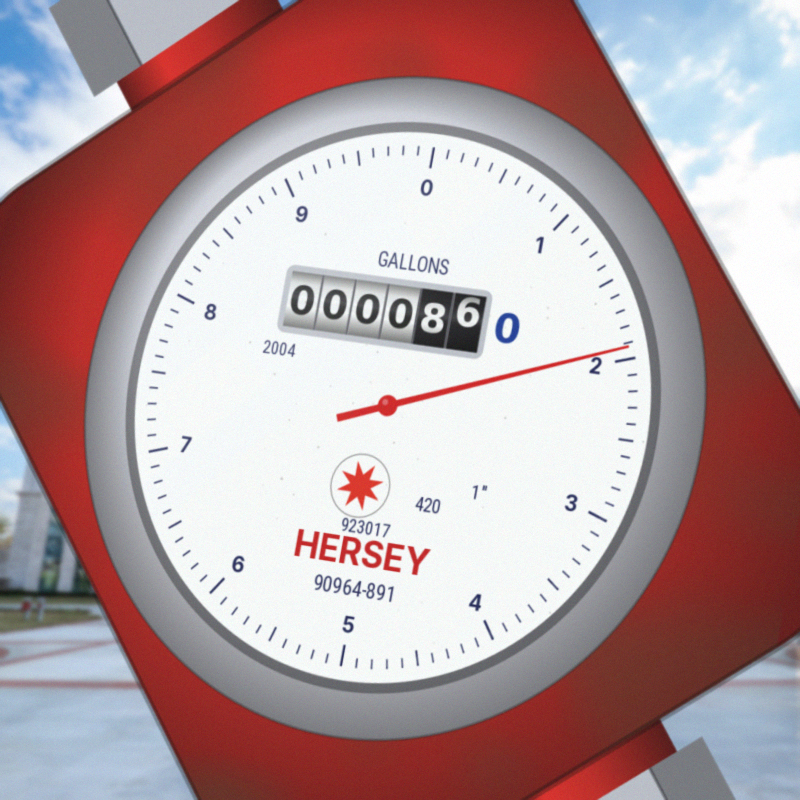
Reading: 861.9 gal
